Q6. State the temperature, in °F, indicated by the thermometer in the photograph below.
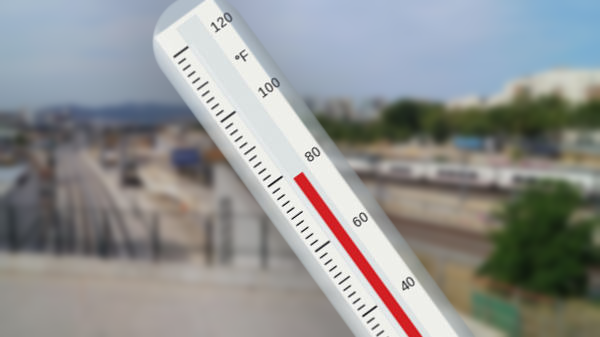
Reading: 78 °F
